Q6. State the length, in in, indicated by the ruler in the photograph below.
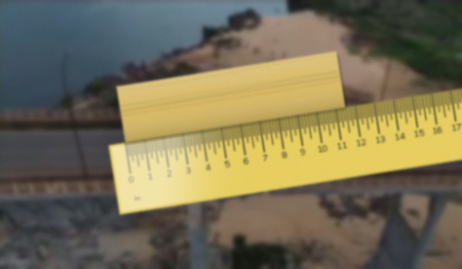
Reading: 11.5 in
